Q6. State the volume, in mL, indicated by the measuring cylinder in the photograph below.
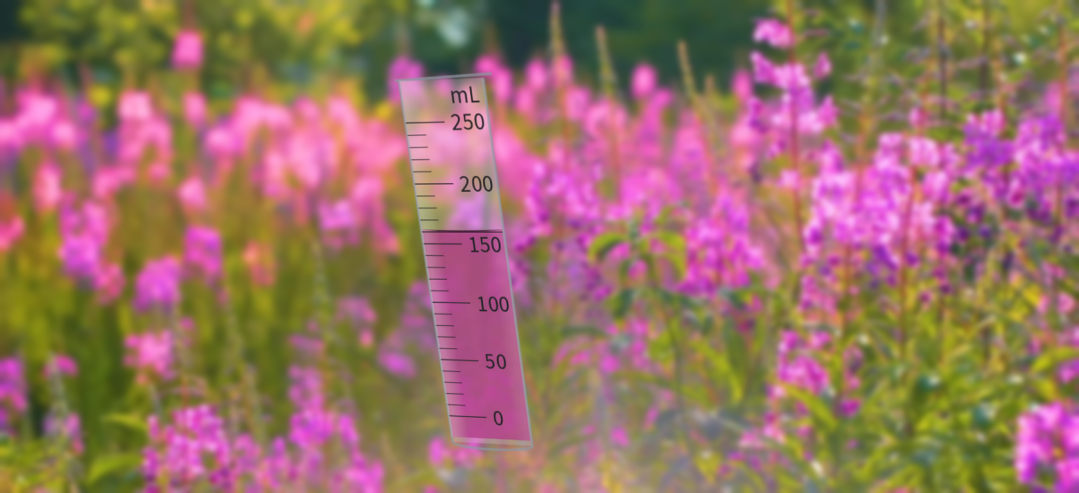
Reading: 160 mL
